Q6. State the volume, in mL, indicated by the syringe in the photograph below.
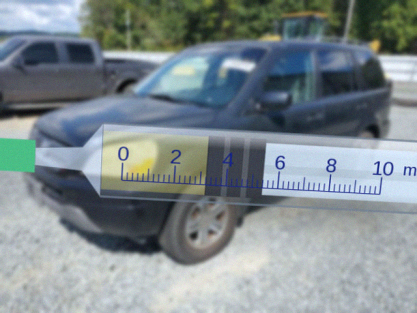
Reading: 3.2 mL
